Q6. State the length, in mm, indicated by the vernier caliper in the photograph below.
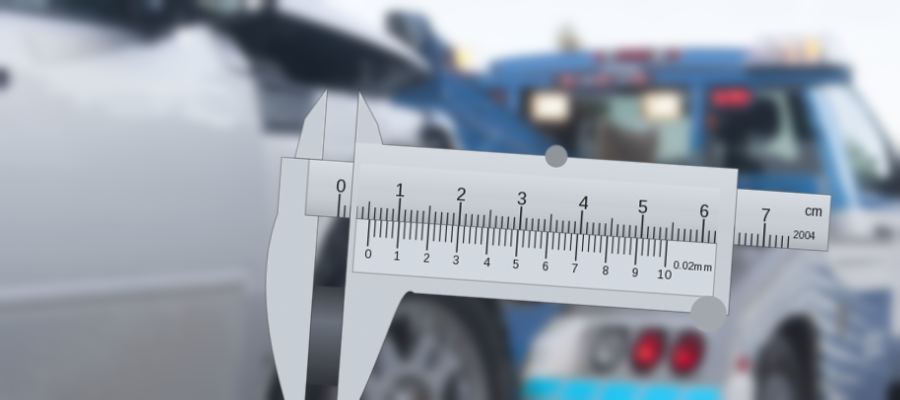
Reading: 5.2 mm
